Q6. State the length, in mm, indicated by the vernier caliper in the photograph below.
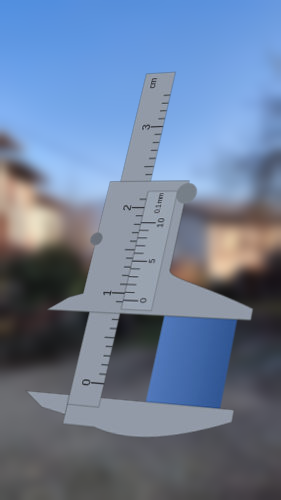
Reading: 9.2 mm
